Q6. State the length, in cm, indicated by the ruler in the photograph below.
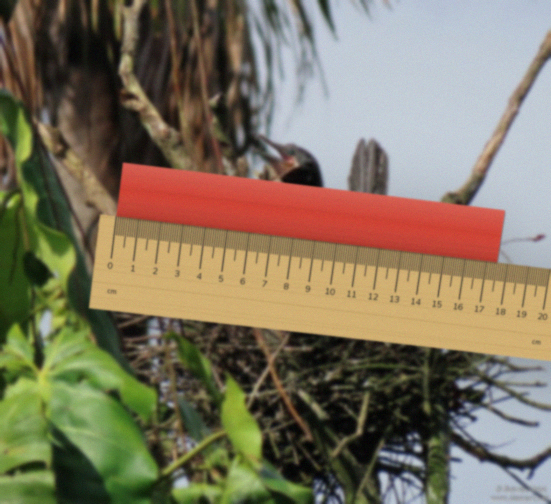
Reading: 17.5 cm
